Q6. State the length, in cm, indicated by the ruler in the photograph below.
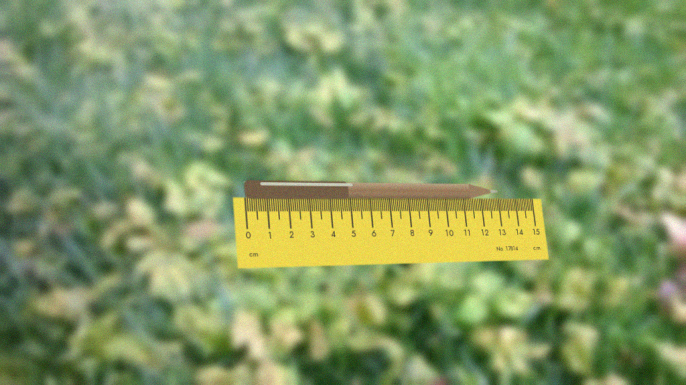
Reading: 13 cm
